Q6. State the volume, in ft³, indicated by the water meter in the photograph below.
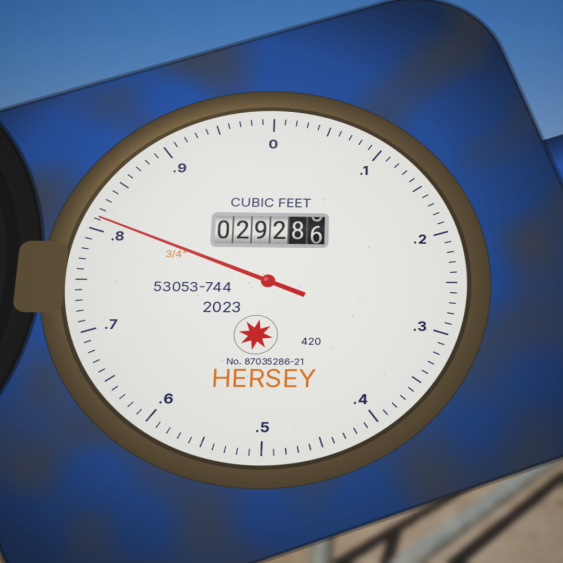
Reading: 29285.81 ft³
